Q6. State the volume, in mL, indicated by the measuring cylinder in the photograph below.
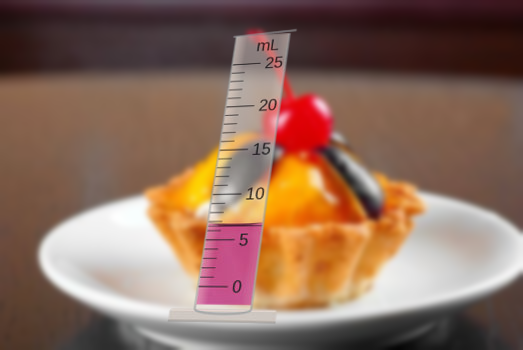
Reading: 6.5 mL
